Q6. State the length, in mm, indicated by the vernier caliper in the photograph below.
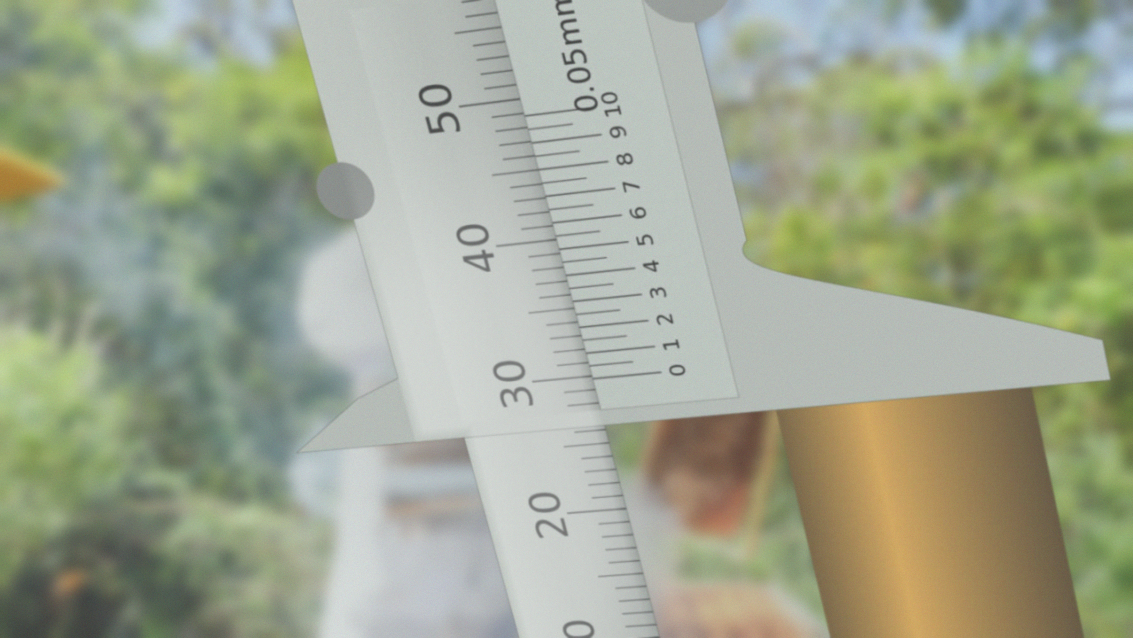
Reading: 29.8 mm
